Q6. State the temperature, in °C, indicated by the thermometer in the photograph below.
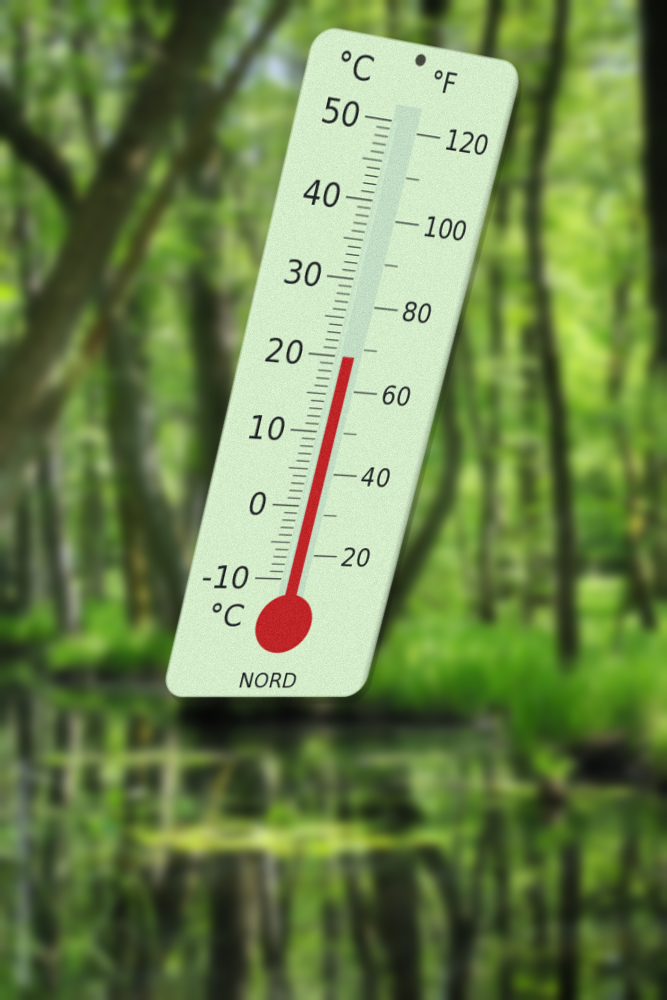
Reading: 20 °C
